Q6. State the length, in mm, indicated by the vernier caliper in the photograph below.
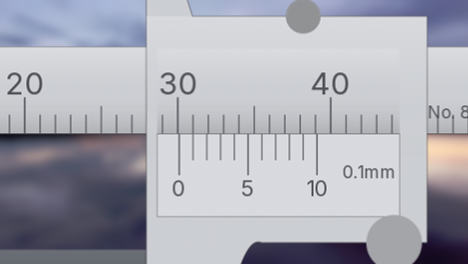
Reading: 30.1 mm
